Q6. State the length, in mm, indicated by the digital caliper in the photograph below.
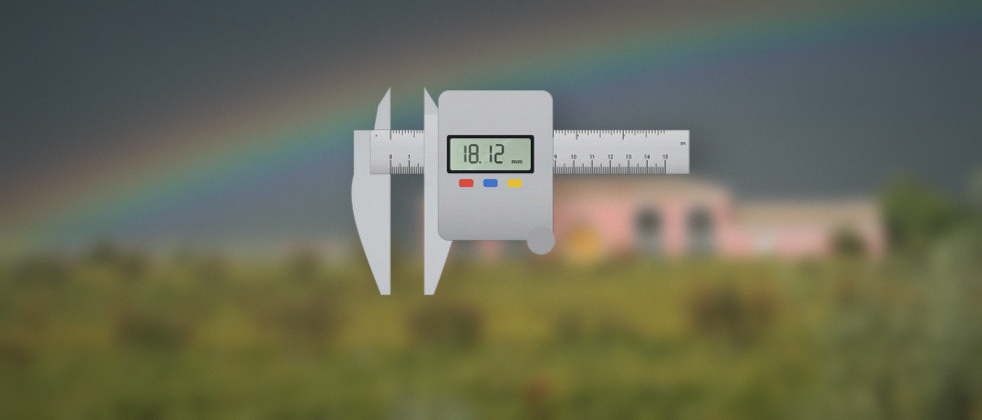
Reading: 18.12 mm
